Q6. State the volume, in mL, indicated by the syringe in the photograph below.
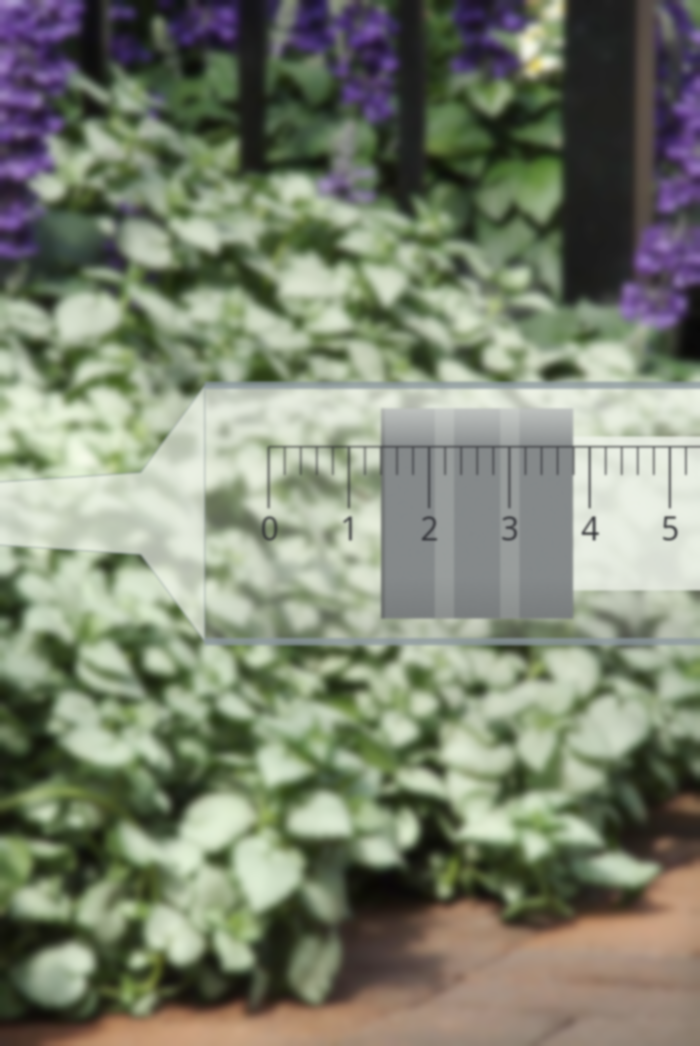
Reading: 1.4 mL
